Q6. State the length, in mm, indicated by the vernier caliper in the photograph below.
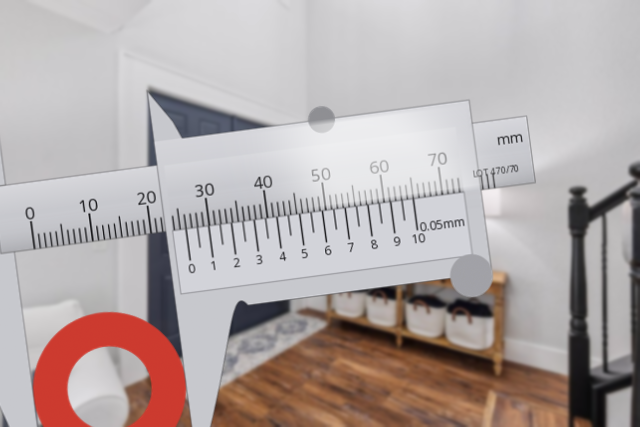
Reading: 26.0 mm
